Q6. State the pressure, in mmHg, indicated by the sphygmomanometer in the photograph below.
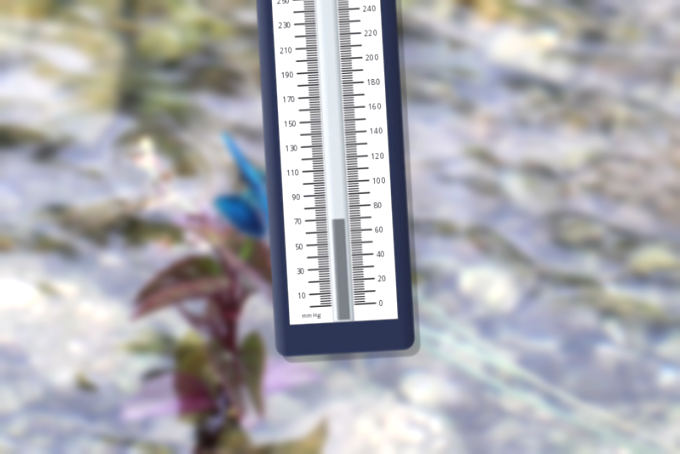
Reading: 70 mmHg
